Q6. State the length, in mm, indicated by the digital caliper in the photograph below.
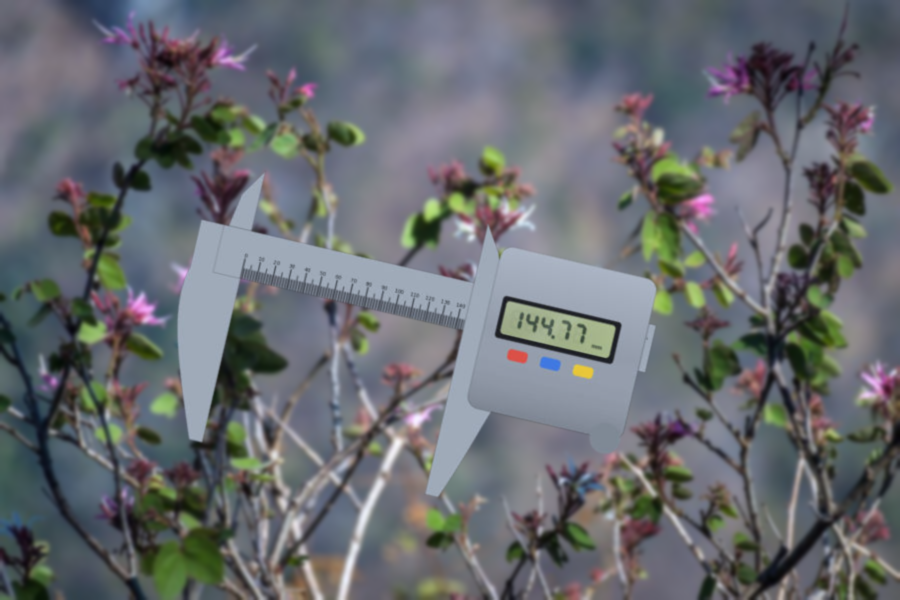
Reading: 144.77 mm
